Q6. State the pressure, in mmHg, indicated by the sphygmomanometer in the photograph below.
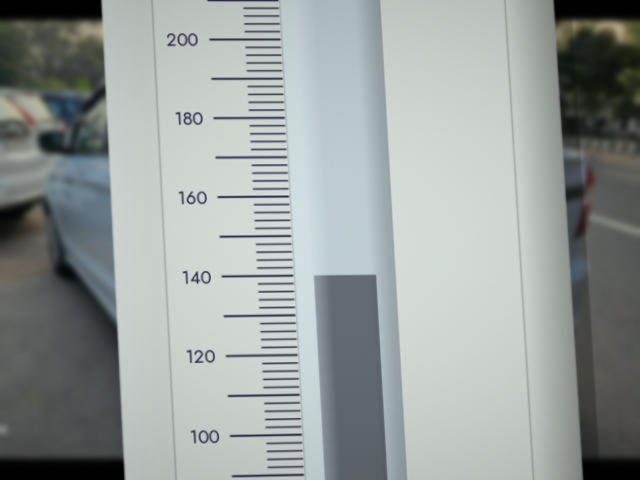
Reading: 140 mmHg
